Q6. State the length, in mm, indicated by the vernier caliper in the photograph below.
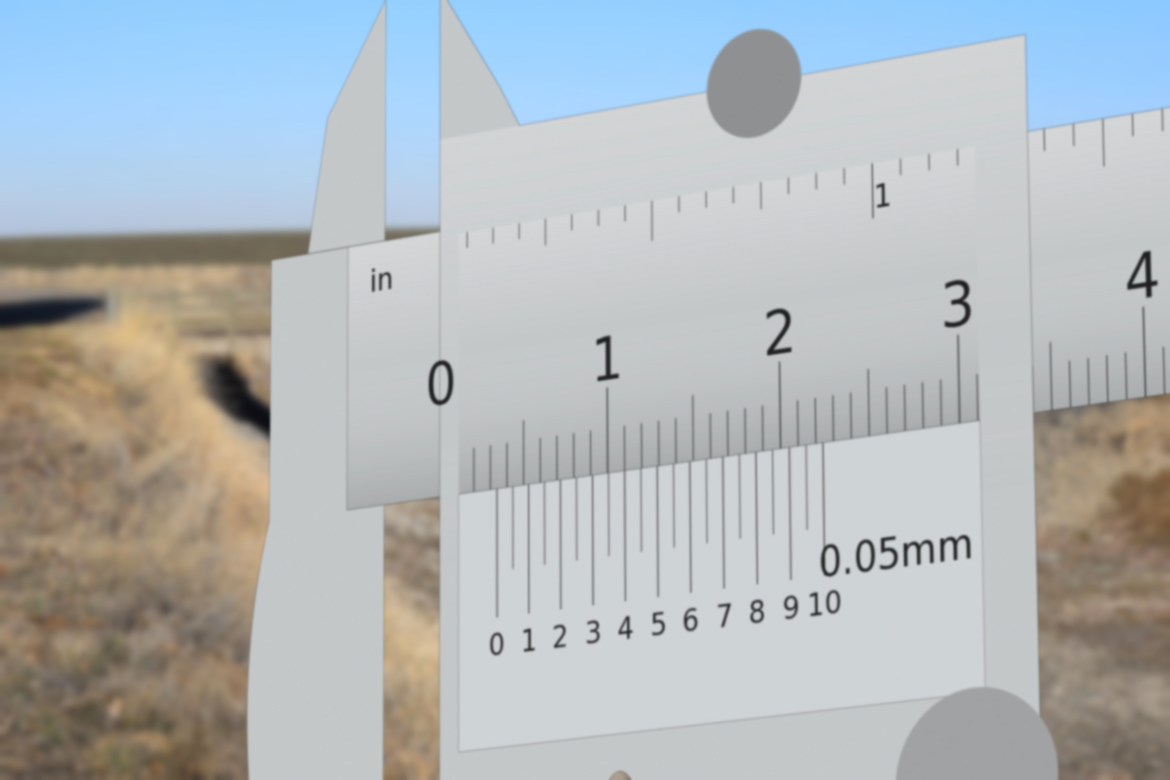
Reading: 3.4 mm
